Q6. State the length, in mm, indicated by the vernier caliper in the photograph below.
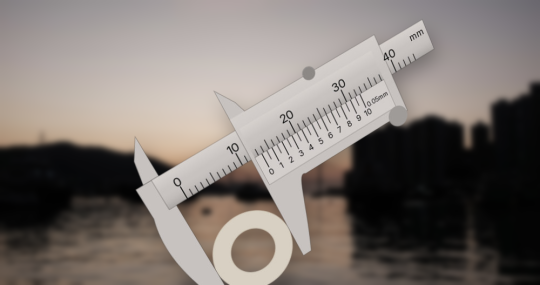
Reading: 13.6 mm
